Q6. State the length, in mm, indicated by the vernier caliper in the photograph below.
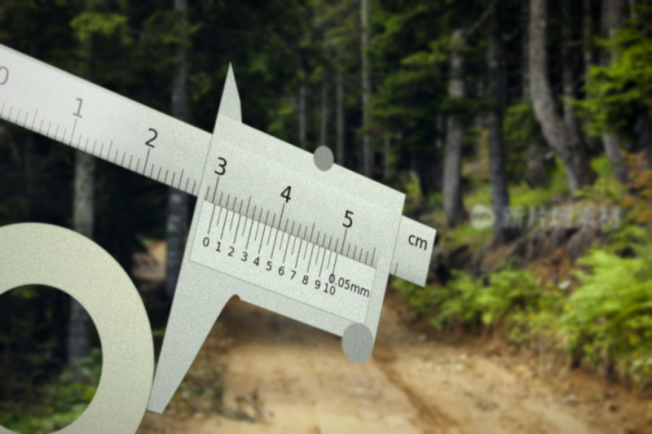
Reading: 30.4 mm
